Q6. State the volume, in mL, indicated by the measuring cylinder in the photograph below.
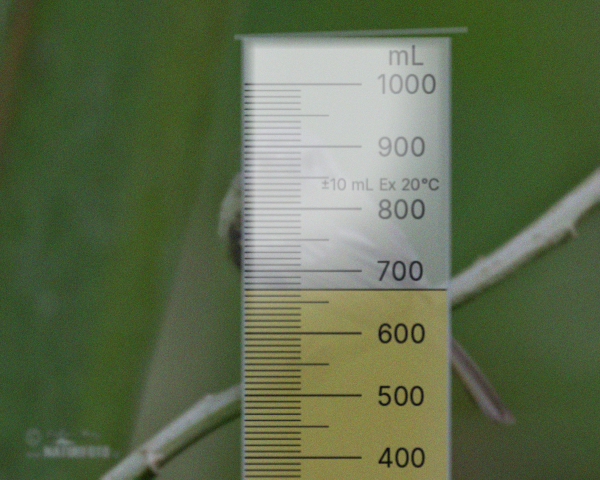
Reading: 670 mL
